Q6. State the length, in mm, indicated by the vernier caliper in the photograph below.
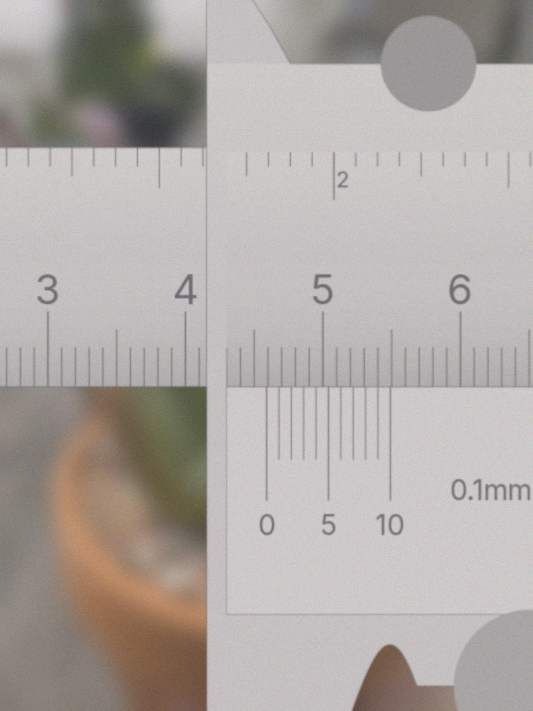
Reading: 45.9 mm
